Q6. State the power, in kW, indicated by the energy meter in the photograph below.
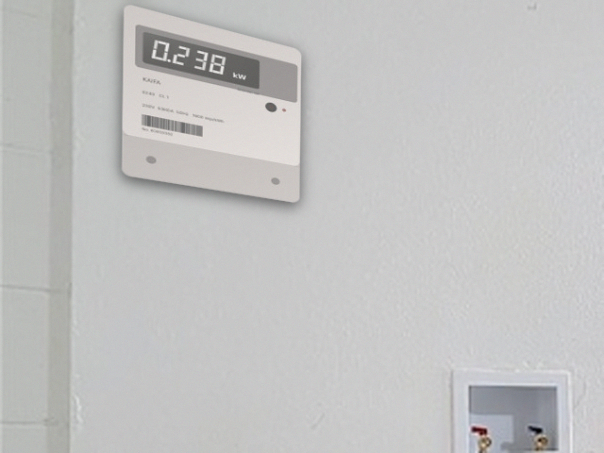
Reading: 0.238 kW
